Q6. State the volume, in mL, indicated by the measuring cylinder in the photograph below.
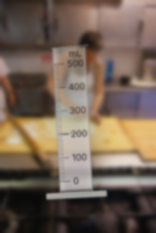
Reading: 200 mL
